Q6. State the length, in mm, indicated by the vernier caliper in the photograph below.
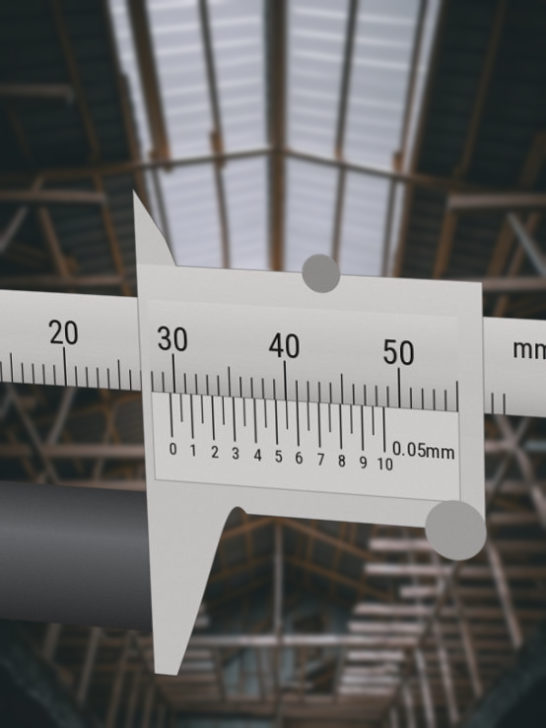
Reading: 29.6 mm
